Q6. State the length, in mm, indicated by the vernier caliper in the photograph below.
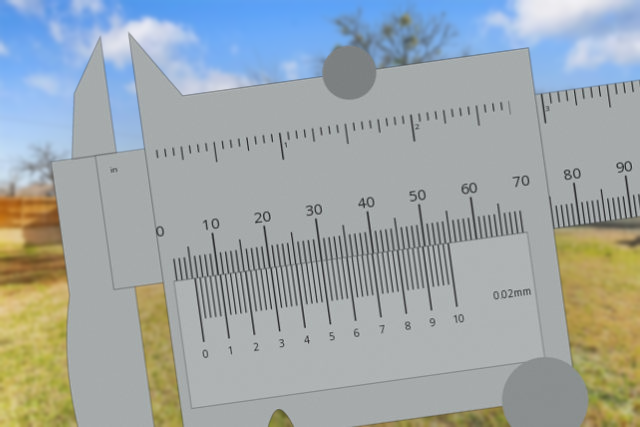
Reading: 5.5 mm
